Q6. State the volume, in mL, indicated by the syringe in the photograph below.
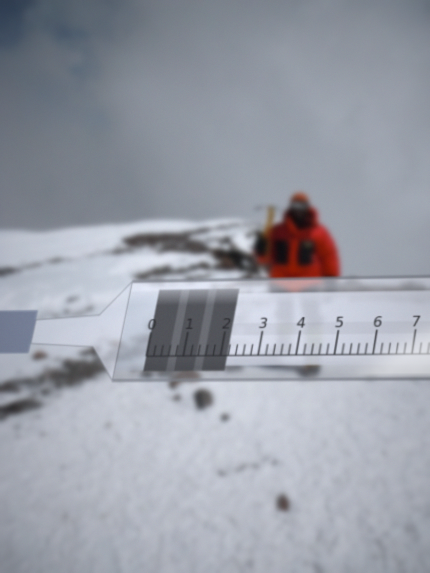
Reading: 0 mL
